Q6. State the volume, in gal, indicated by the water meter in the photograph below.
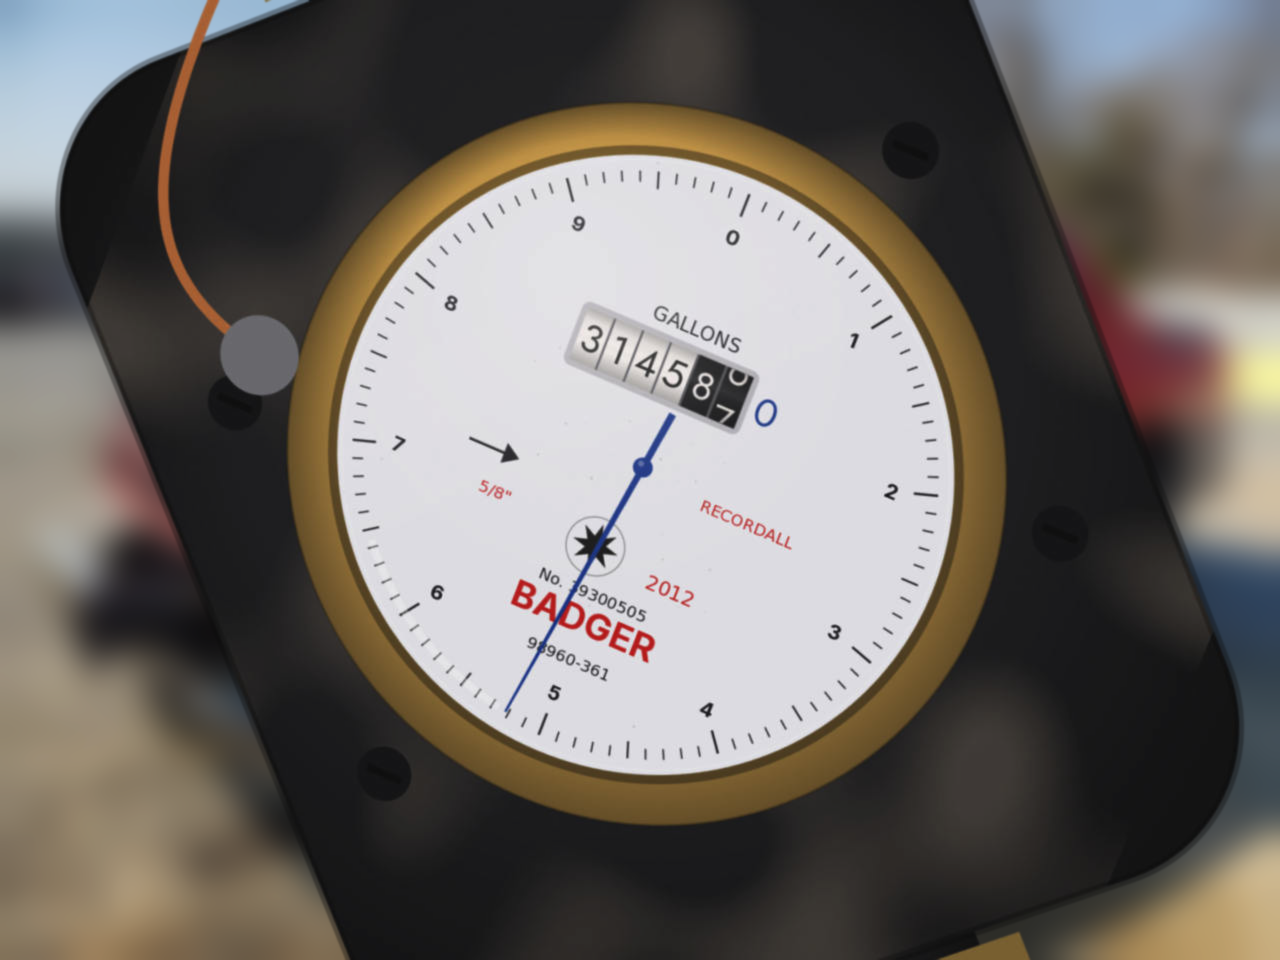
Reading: 3145865.2 gal
